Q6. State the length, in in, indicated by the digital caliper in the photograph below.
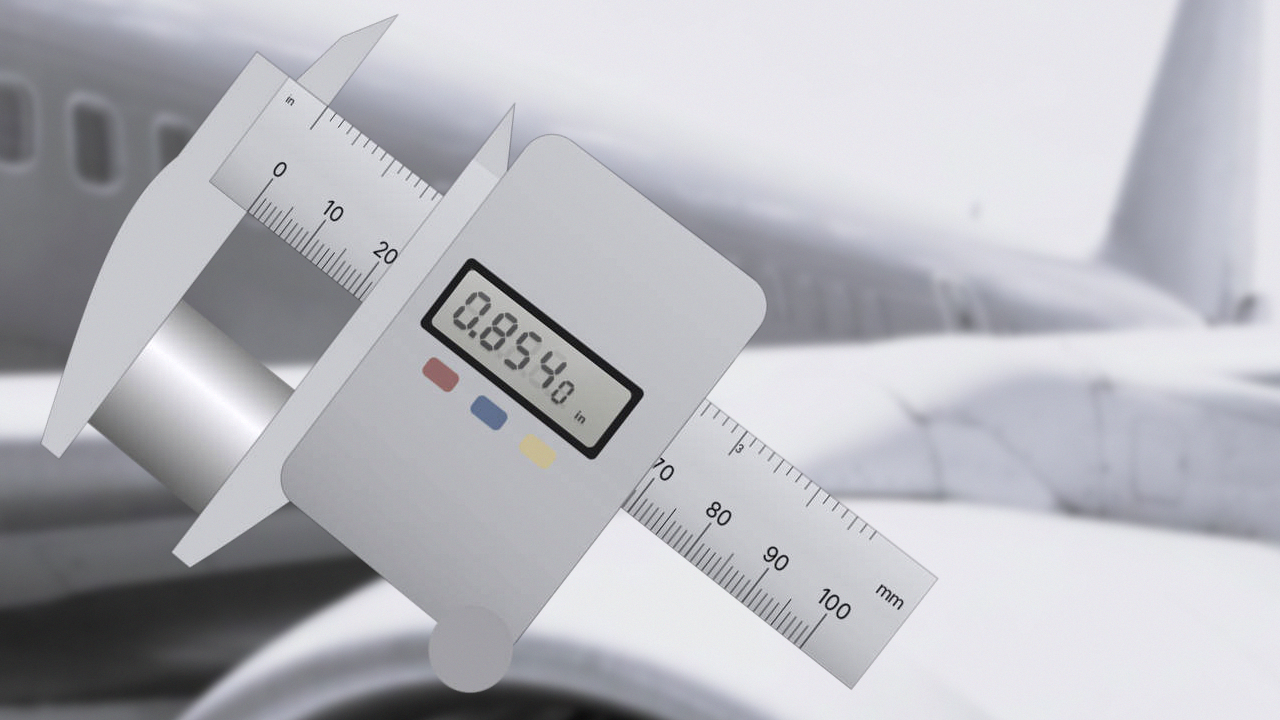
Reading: 0.8540 in
